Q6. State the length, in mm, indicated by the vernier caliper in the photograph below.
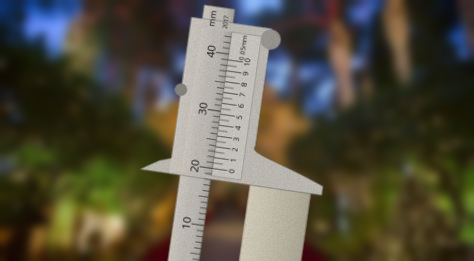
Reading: 20.0 mm
